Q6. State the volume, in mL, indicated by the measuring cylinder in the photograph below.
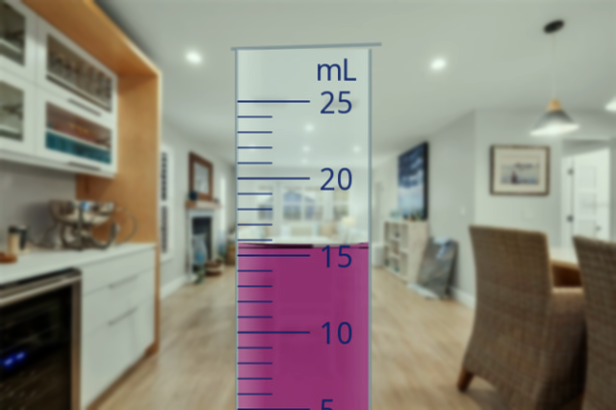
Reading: 15.5 mL
